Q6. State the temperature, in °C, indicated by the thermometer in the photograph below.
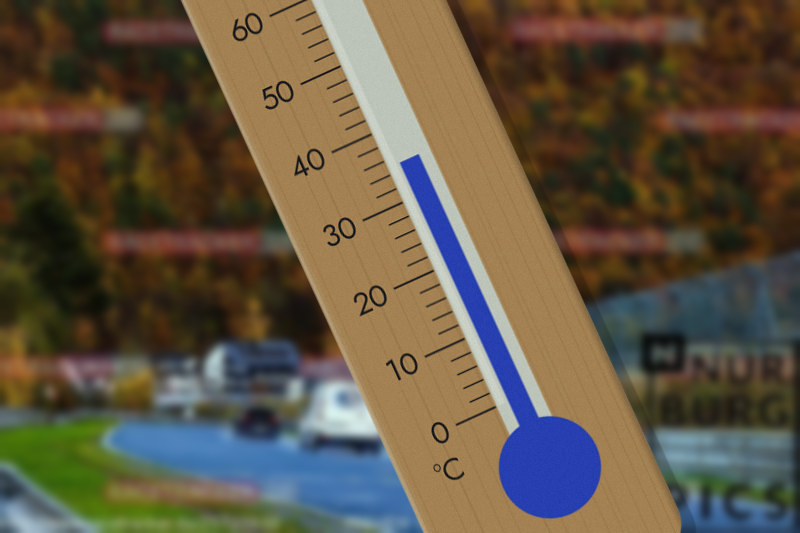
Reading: 35 °C
